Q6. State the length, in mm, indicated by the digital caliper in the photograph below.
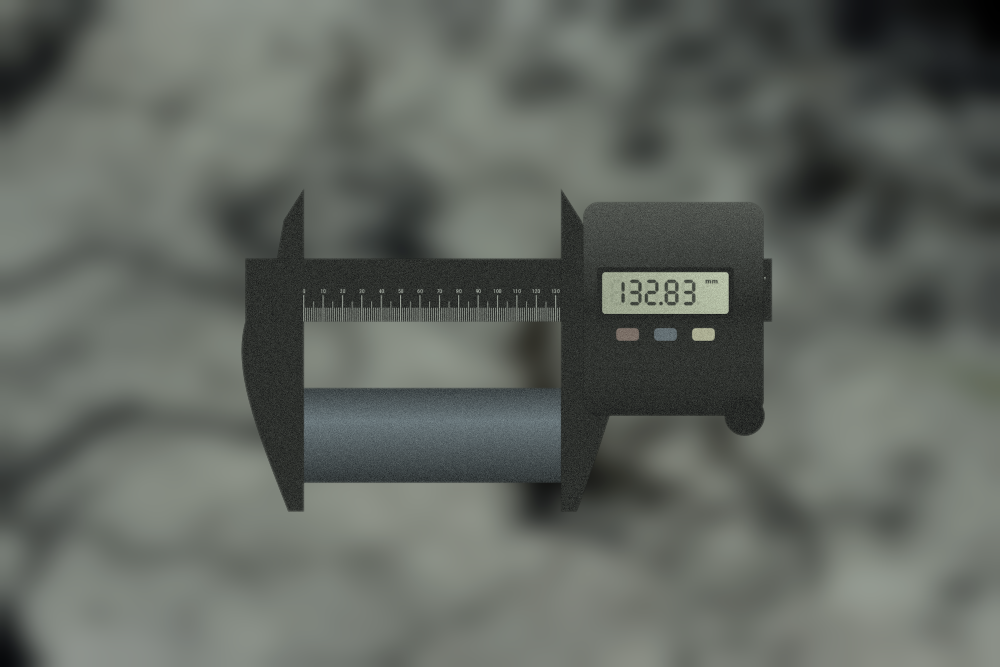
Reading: 132.83 mm
